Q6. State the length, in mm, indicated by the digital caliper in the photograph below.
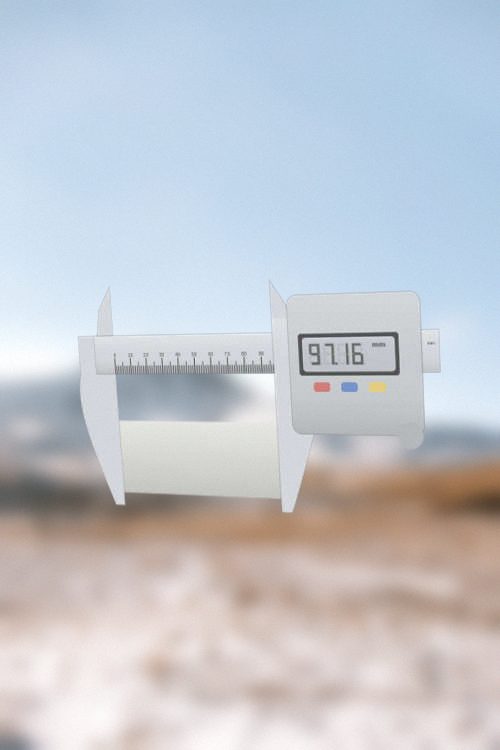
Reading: 97.16 mm
